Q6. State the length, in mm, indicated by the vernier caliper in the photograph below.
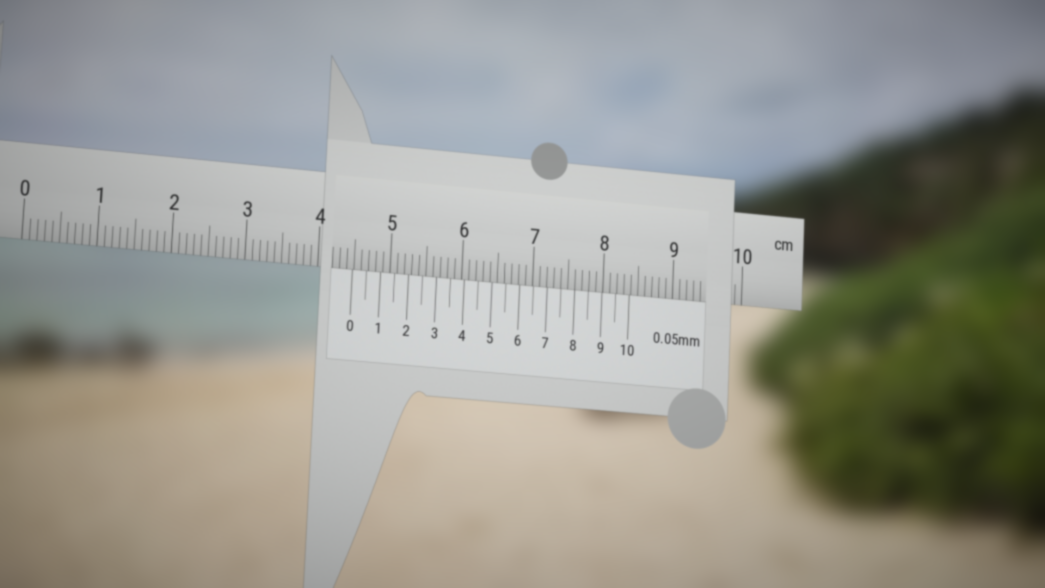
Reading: 44.8 mm
